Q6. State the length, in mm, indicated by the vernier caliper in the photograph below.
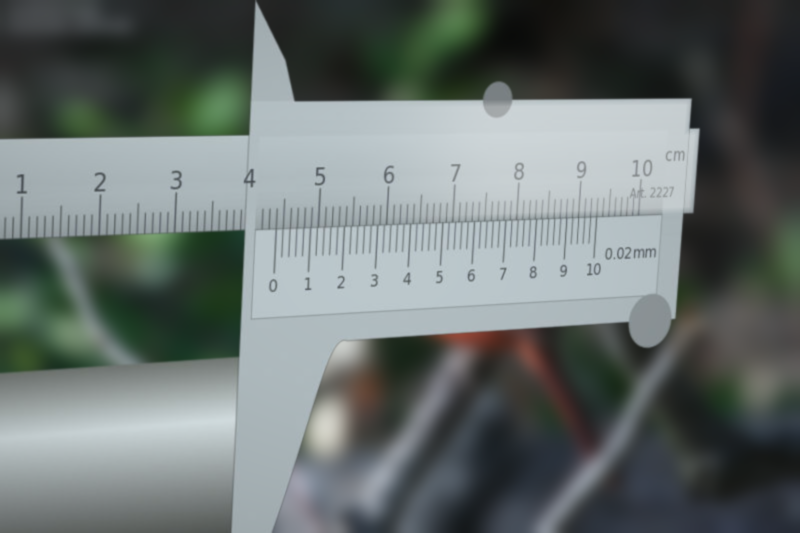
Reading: 44.0 mm
